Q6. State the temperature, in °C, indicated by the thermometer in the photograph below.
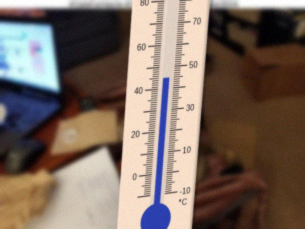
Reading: 45 °C
